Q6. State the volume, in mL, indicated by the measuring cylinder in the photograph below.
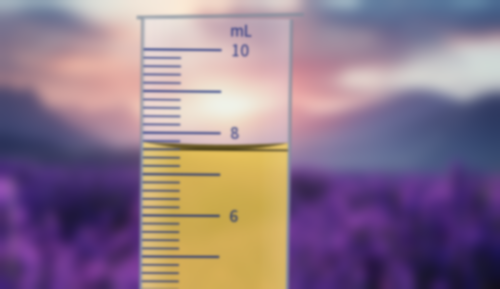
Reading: 7.6 mL
